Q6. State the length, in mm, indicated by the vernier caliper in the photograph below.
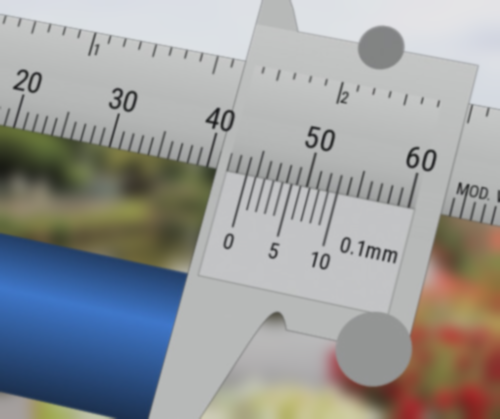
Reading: 44.0 mm
